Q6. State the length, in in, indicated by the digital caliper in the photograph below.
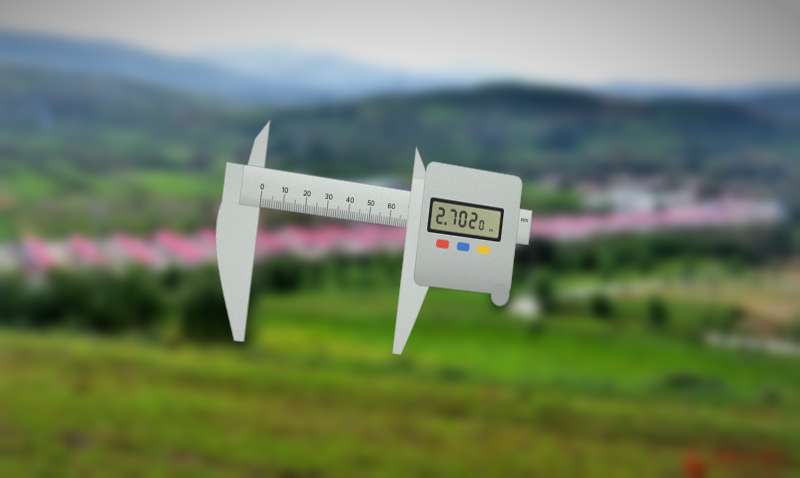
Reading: 2.7020 in
